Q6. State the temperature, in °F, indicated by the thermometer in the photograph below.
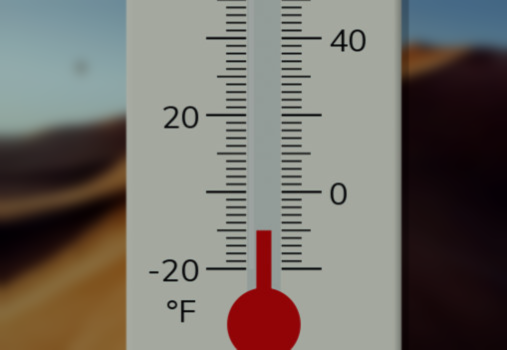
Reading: -10 °F
